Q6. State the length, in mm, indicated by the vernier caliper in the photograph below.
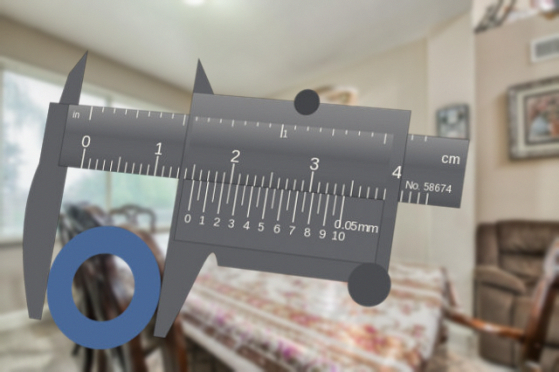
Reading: 15.2 mm
